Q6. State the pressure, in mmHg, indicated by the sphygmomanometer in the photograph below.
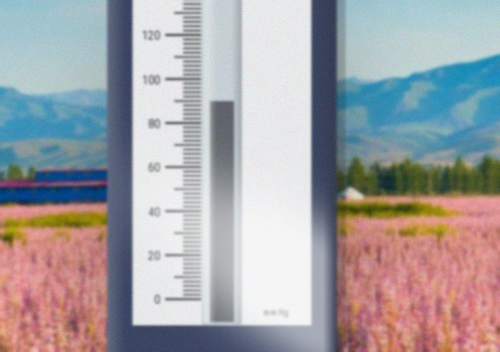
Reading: 90 mmHg
